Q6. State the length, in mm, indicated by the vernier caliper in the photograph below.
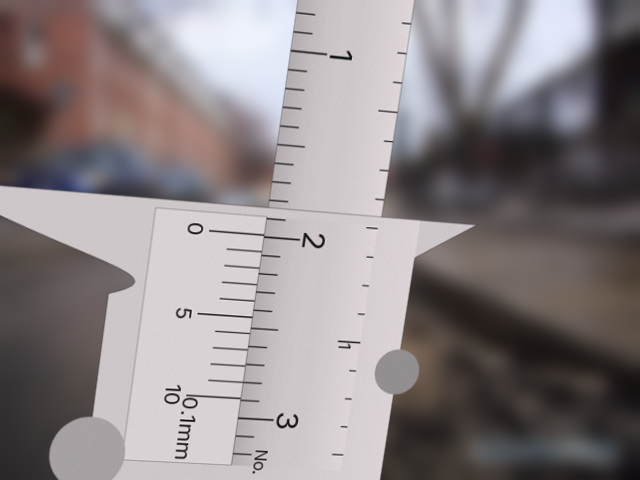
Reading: 19.9 mm
